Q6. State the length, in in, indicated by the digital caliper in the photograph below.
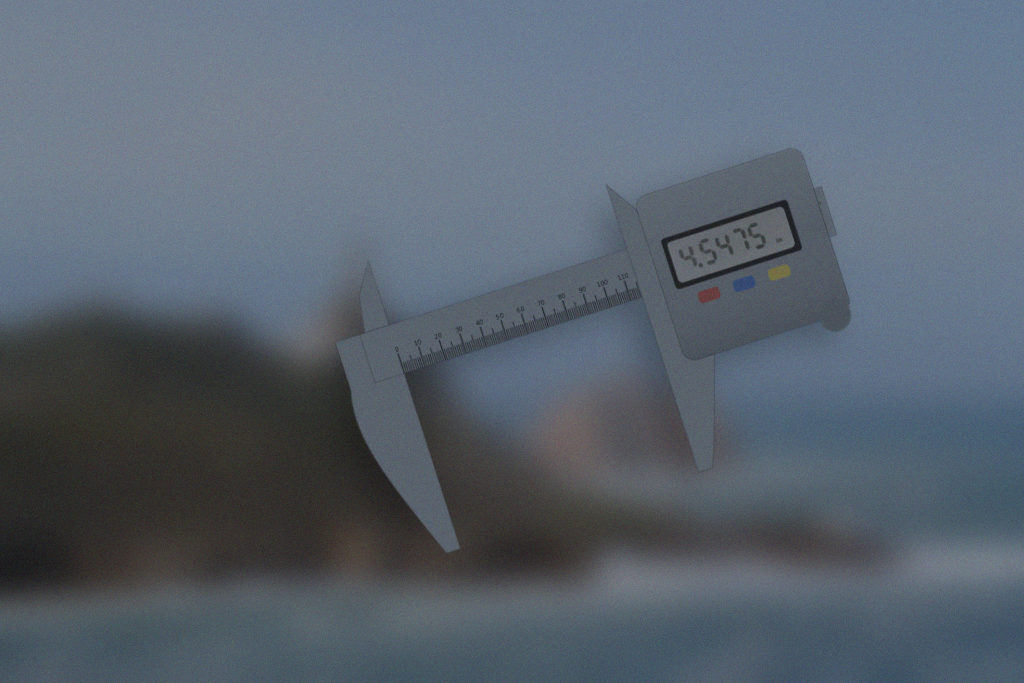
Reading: 4.5475 in
